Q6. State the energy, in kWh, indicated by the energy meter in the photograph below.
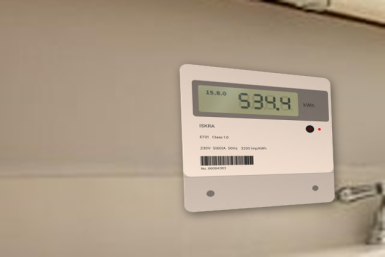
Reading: 534.4 kWh
